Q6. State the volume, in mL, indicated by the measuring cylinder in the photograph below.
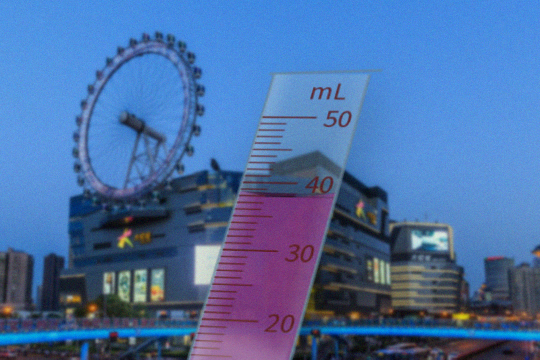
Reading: 38 mL
